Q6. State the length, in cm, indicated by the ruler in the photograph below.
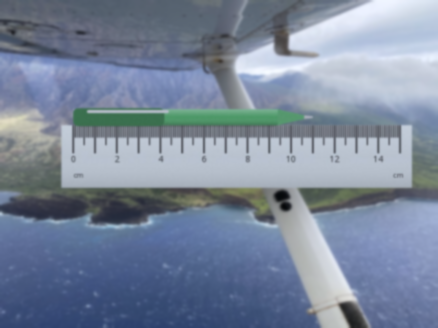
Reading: 11 cm
